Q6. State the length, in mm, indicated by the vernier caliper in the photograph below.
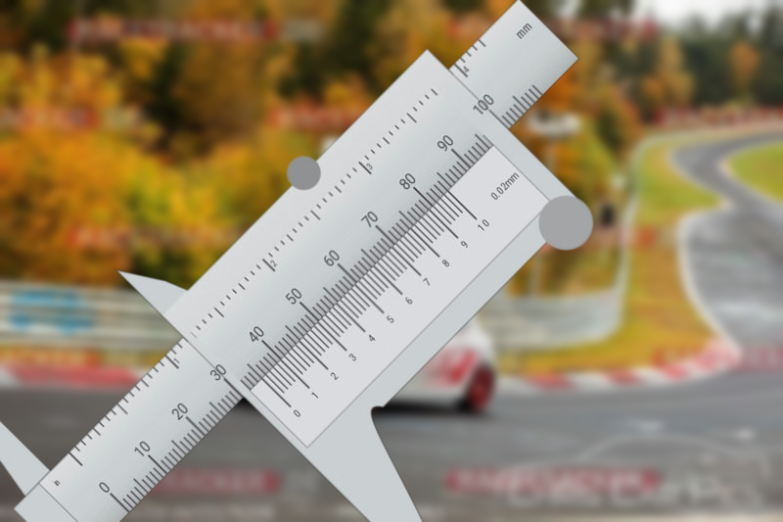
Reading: 35.0 mm
